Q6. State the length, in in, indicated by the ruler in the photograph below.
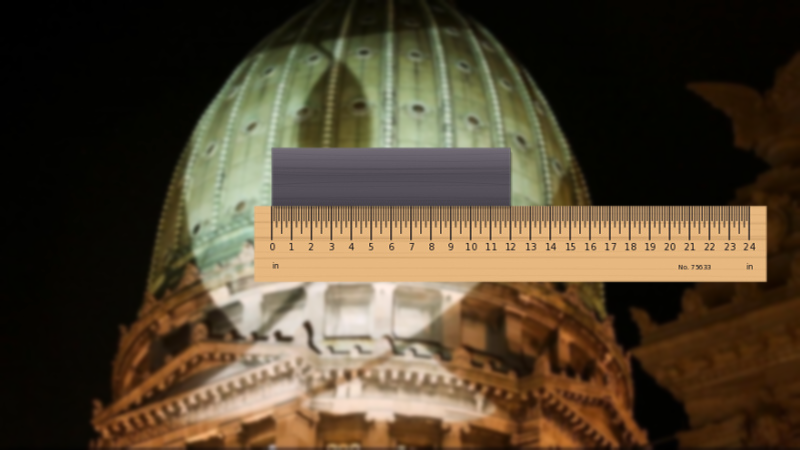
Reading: 12 in
